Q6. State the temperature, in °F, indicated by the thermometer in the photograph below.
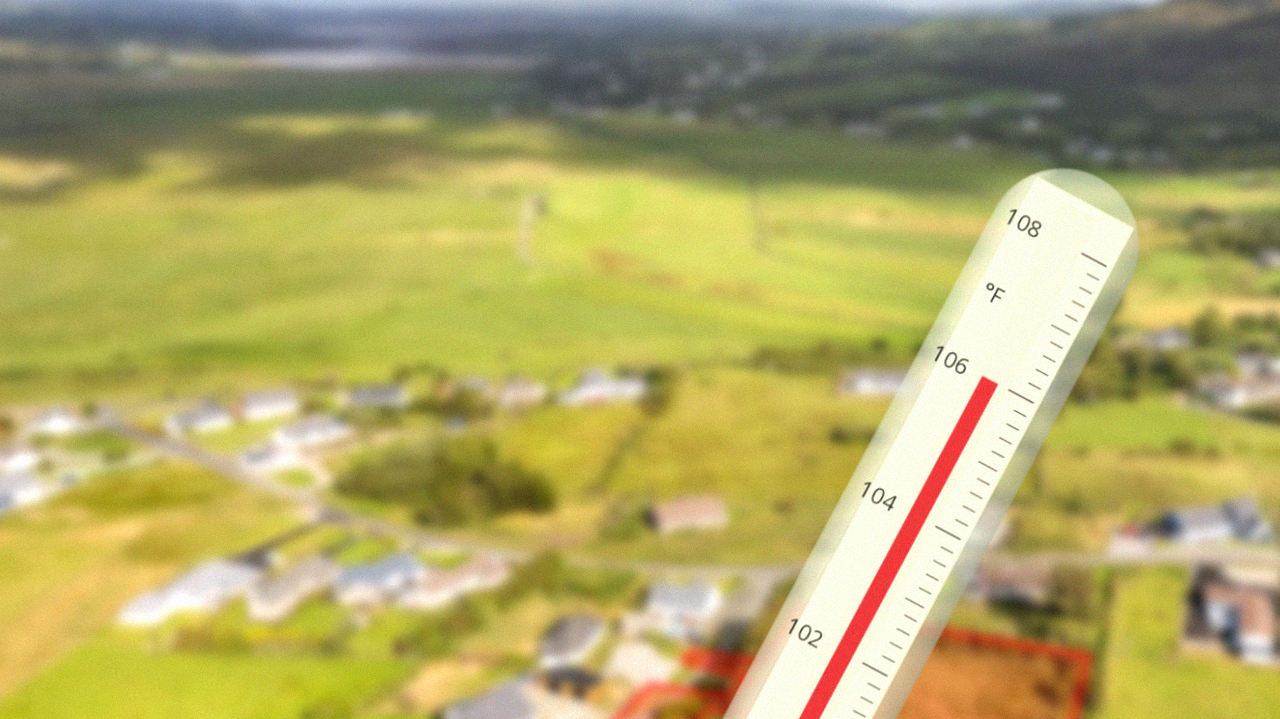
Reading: 106 °F
